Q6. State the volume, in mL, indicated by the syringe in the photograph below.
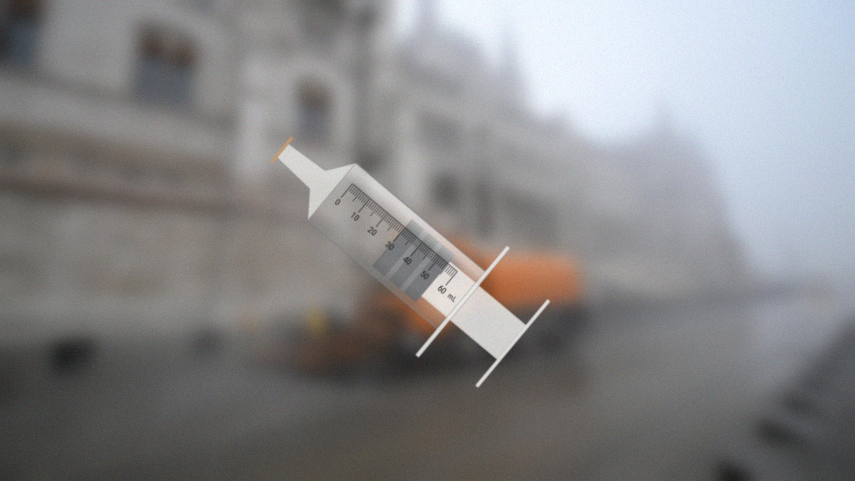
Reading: 30 mL
